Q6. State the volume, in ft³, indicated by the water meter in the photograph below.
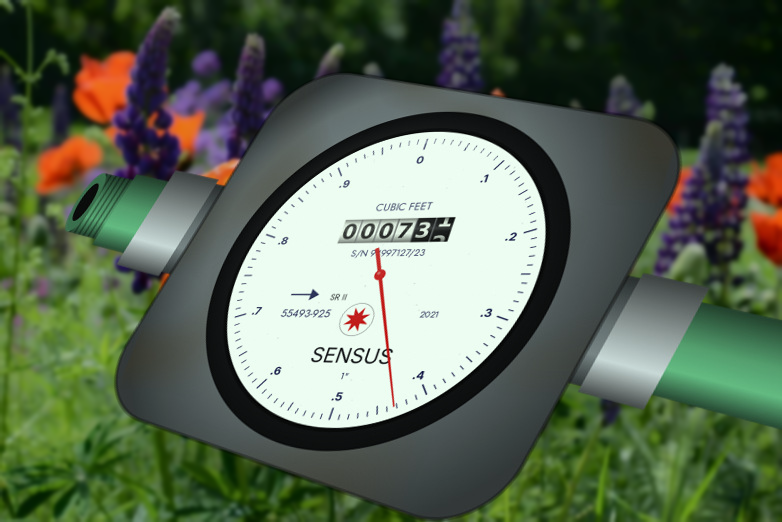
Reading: 731.43 ft³
